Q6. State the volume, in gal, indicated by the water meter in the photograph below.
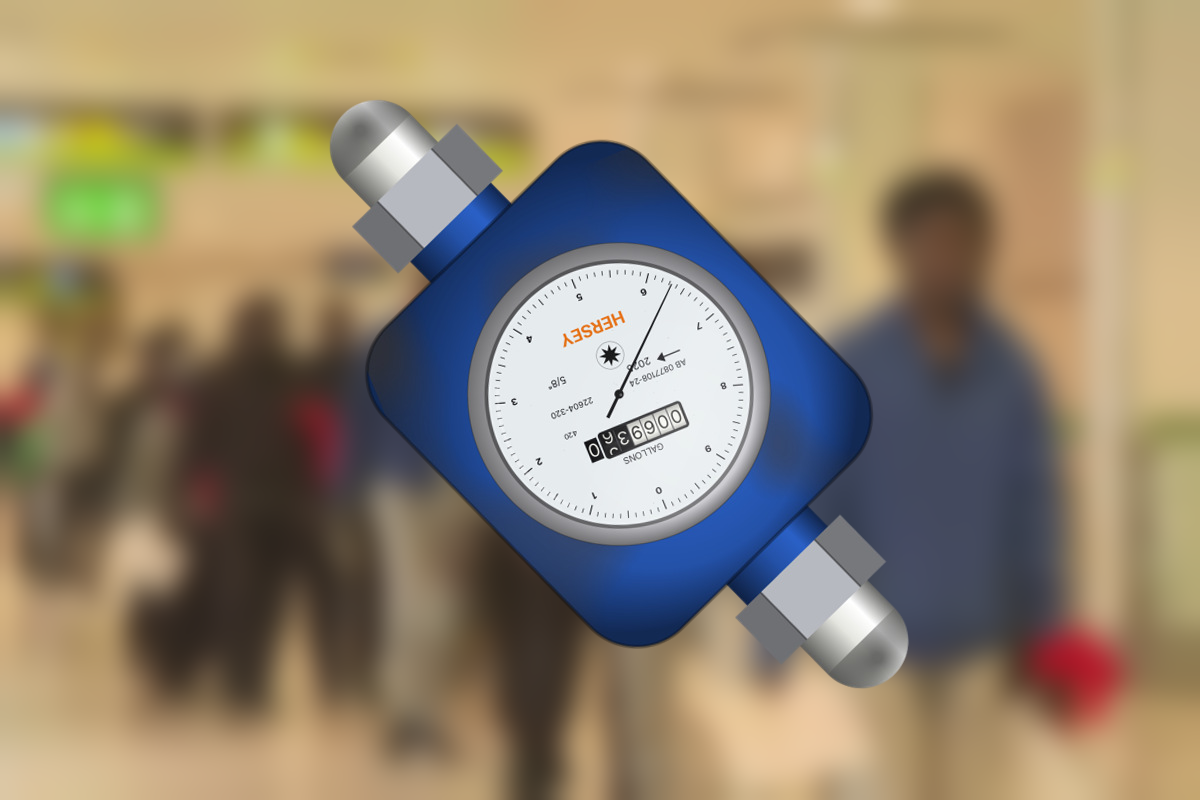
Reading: 69356.3 gal
